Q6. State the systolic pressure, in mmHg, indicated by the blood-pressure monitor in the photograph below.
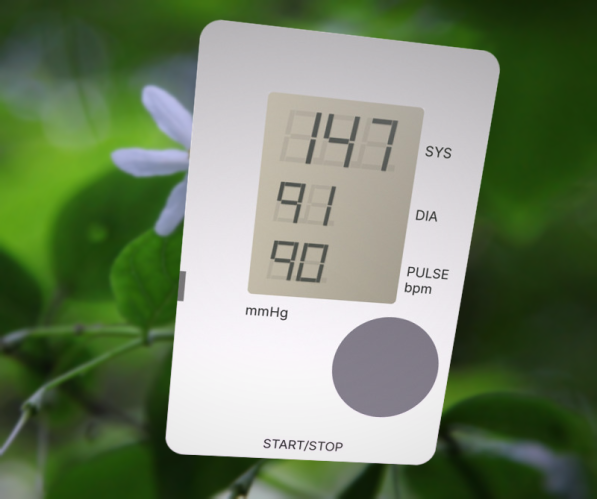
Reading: 147 mmHg
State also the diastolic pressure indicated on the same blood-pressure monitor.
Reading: 91 mmHg
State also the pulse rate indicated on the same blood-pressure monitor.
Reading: 90 bpm
